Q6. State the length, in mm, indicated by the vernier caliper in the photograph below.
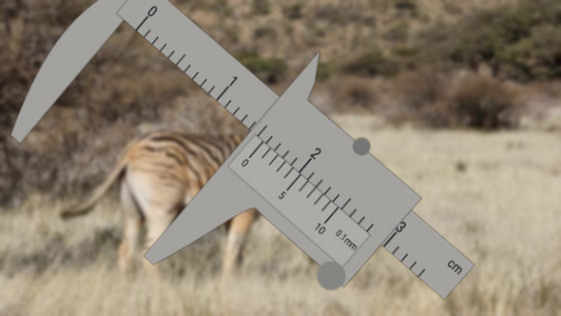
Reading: 15.7 mm
